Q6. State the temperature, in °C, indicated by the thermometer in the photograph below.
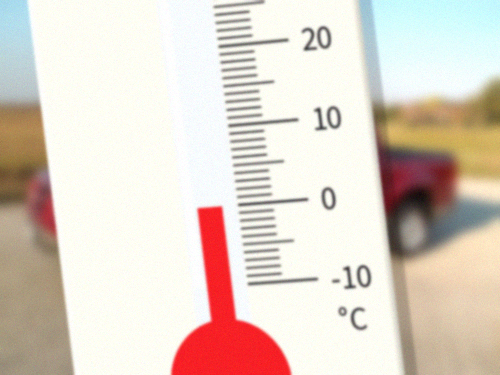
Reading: 0 °C
